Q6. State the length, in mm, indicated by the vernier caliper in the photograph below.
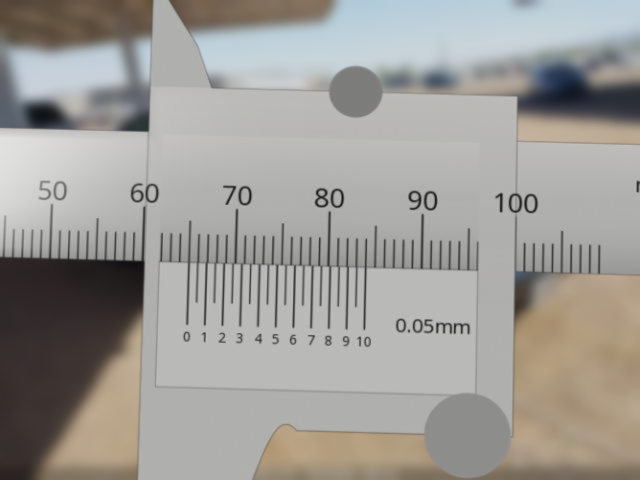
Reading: 65.0 mm
